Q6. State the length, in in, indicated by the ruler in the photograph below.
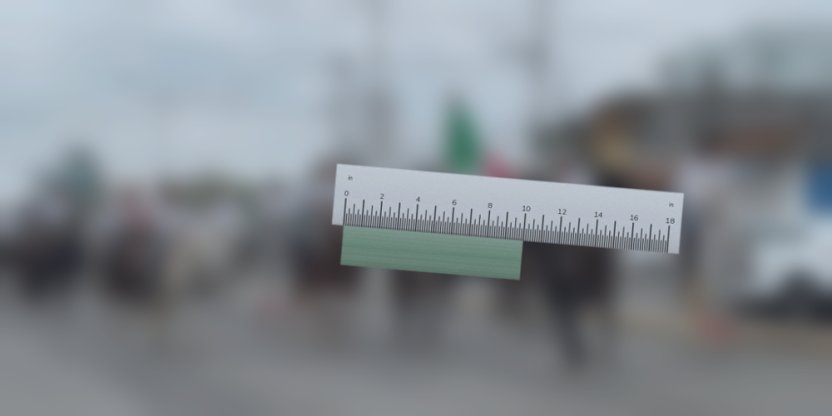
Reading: 10 in
